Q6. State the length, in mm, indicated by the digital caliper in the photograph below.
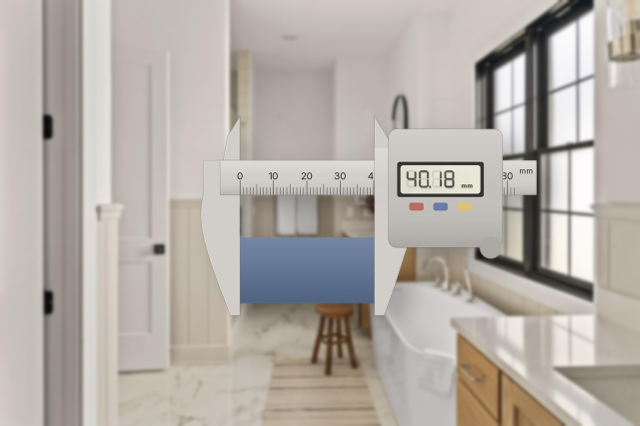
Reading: 40.18 mm
